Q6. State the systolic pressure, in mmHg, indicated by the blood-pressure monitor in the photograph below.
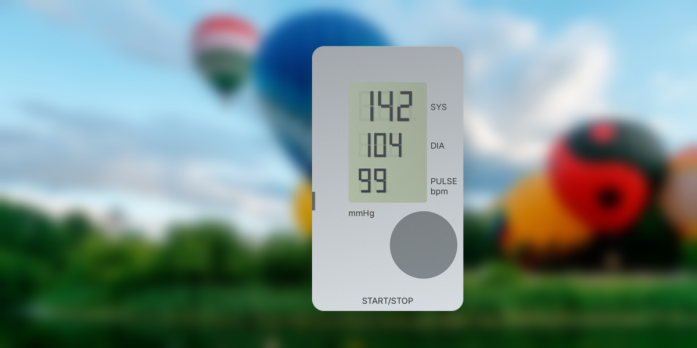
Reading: 142 mmHg
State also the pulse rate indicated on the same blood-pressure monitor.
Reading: 99 bpm
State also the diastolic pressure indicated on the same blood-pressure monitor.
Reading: 104 mmHg
